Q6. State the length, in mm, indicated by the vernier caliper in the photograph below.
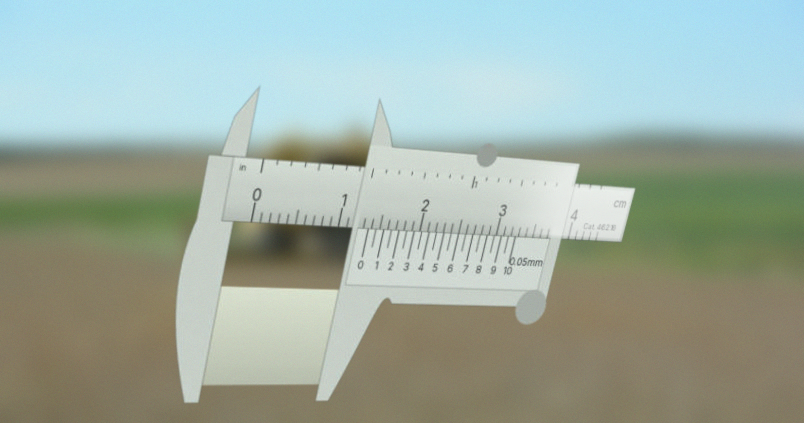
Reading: 13.6 mm
